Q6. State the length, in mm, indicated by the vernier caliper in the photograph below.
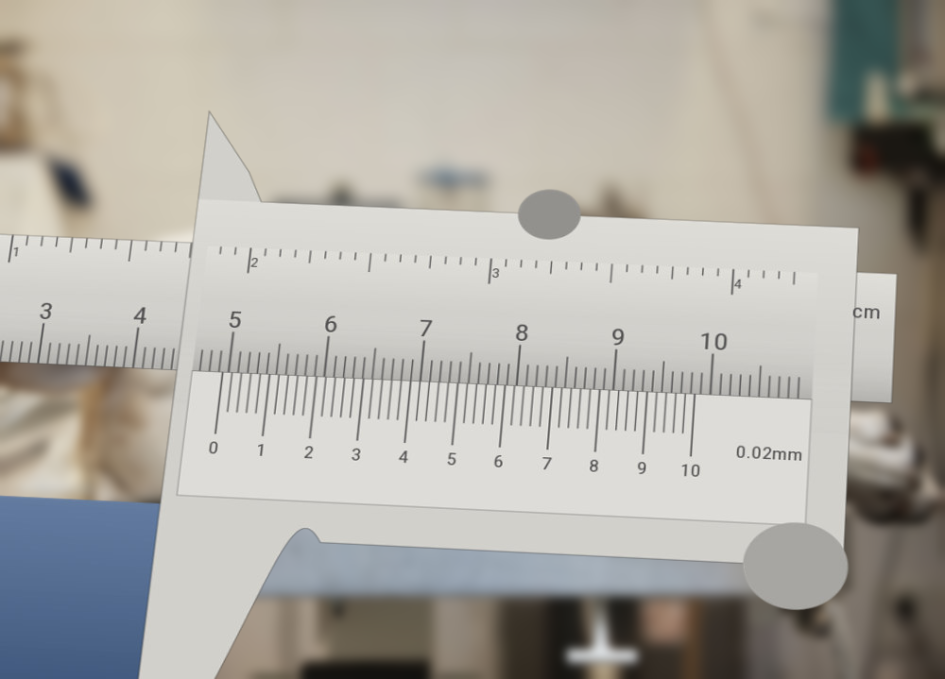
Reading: 49.4 mm
